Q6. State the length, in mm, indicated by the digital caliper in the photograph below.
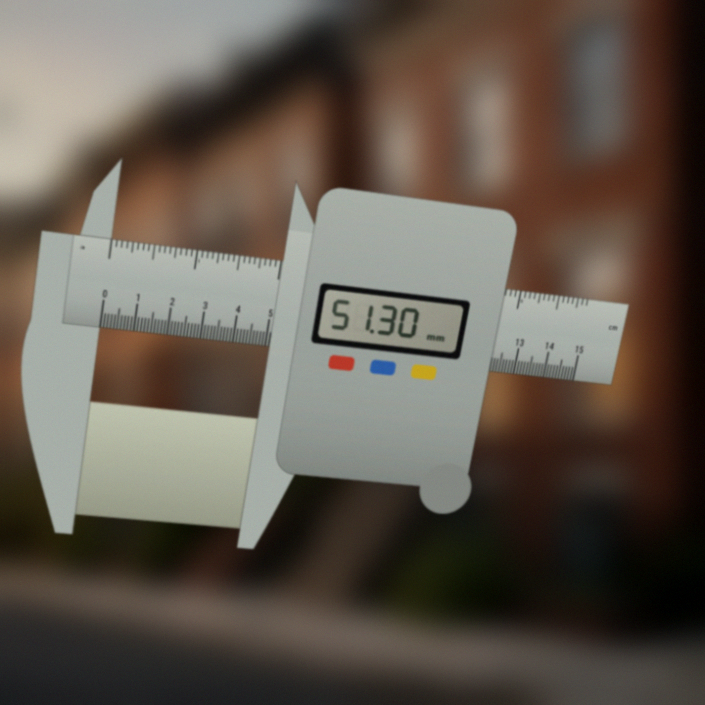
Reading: 51.30 mm
